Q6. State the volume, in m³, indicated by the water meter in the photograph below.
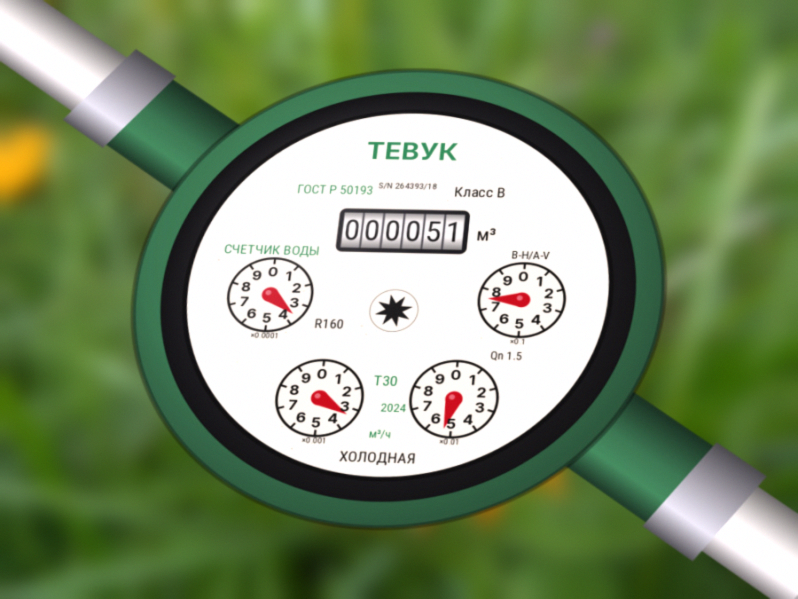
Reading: 51.7533 m³
